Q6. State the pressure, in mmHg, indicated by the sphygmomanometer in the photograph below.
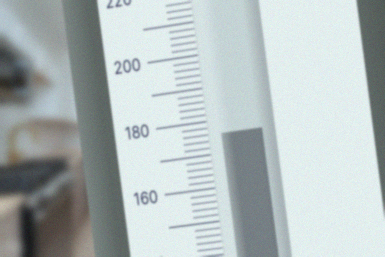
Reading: 176 mmHg
